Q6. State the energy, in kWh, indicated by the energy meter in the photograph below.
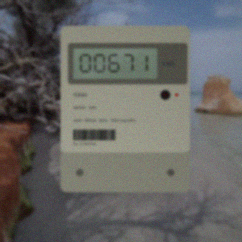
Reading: 671 kWh
